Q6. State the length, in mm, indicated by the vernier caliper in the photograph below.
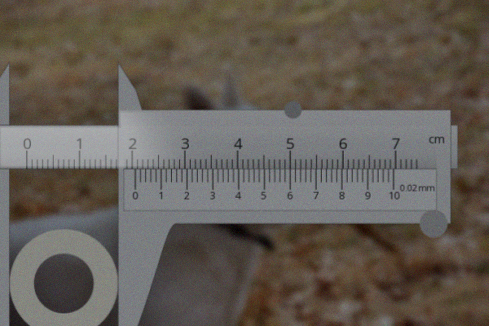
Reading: 20.6 mm
